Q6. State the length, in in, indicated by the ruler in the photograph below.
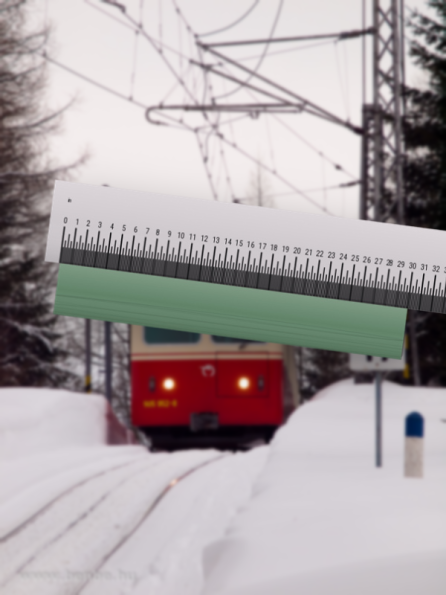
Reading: 30 in
